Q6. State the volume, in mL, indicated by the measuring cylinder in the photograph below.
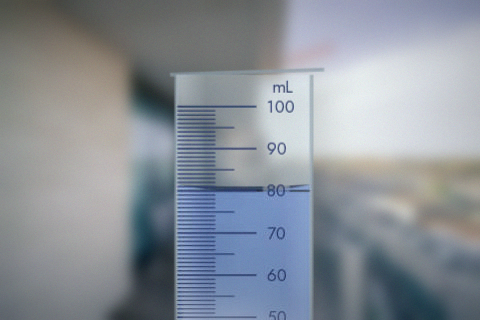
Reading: 80 mL
